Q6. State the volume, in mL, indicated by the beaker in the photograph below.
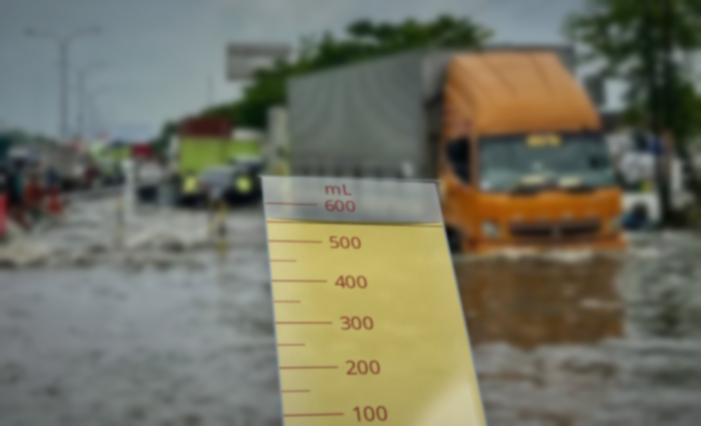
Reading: 550 mL
